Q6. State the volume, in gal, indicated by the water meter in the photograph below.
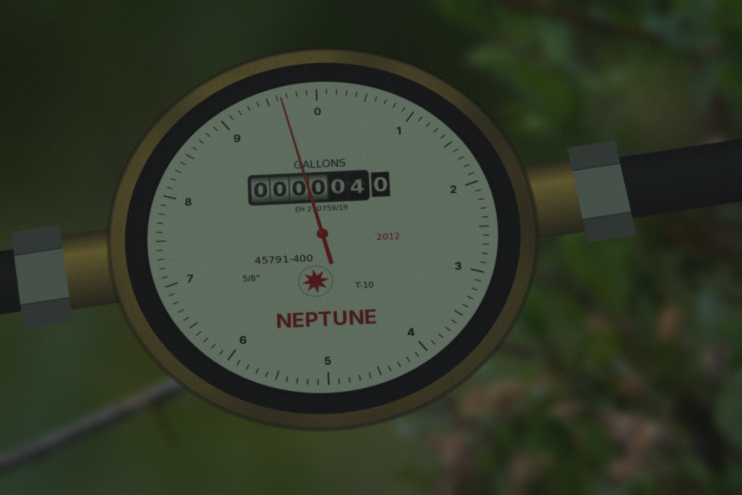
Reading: 39.6 gal
